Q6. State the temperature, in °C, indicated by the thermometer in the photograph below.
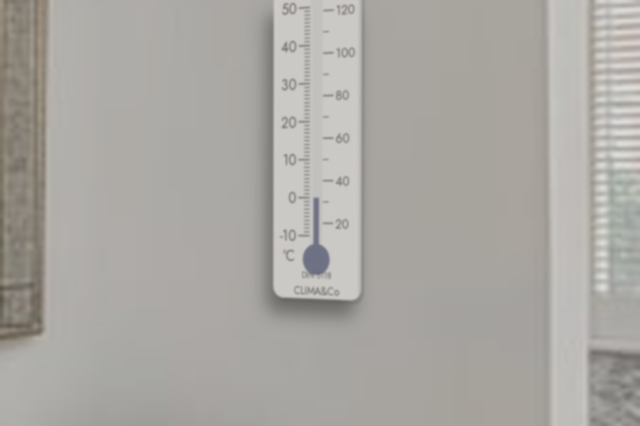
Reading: 0 °C
